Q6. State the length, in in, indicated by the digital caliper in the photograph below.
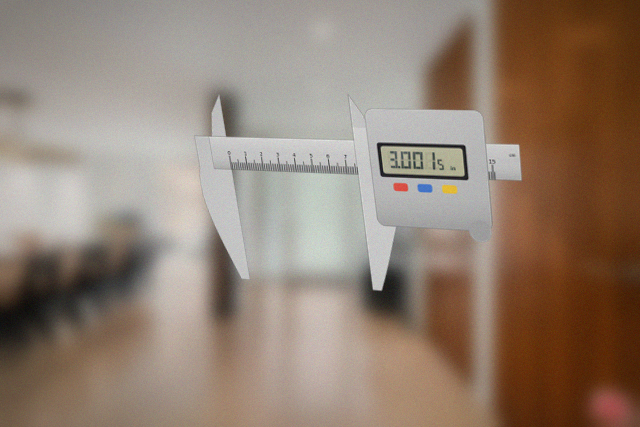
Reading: 3.0015 in
